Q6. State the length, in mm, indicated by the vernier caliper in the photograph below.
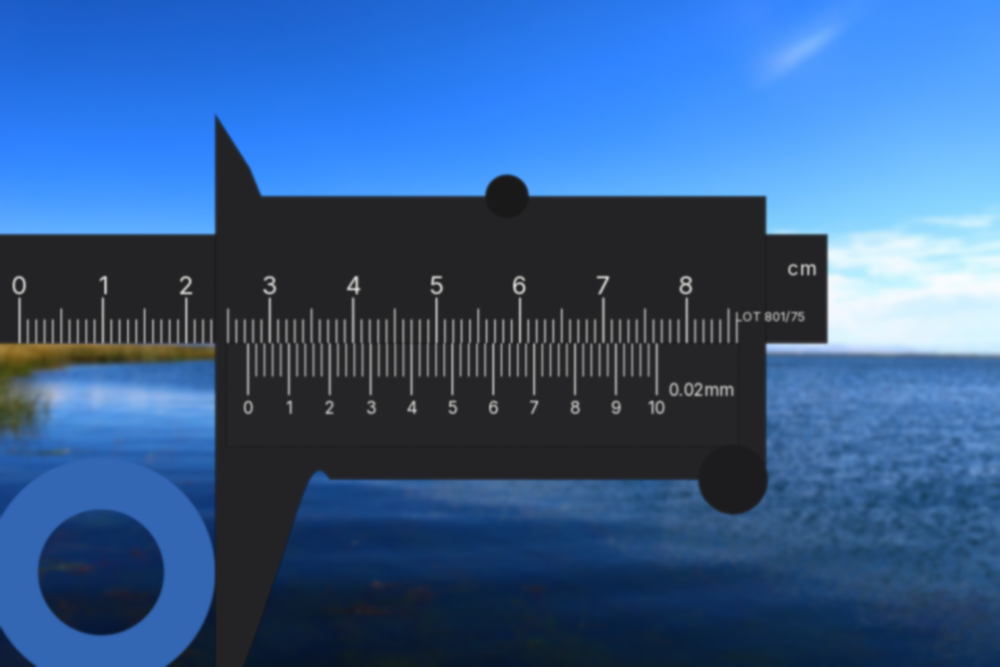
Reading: 27.4 mm
